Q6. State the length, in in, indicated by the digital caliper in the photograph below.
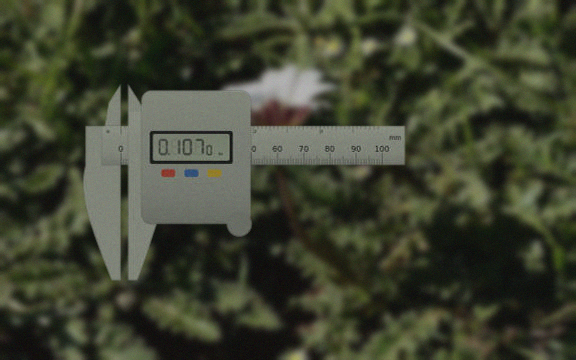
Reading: 0.1070 in
